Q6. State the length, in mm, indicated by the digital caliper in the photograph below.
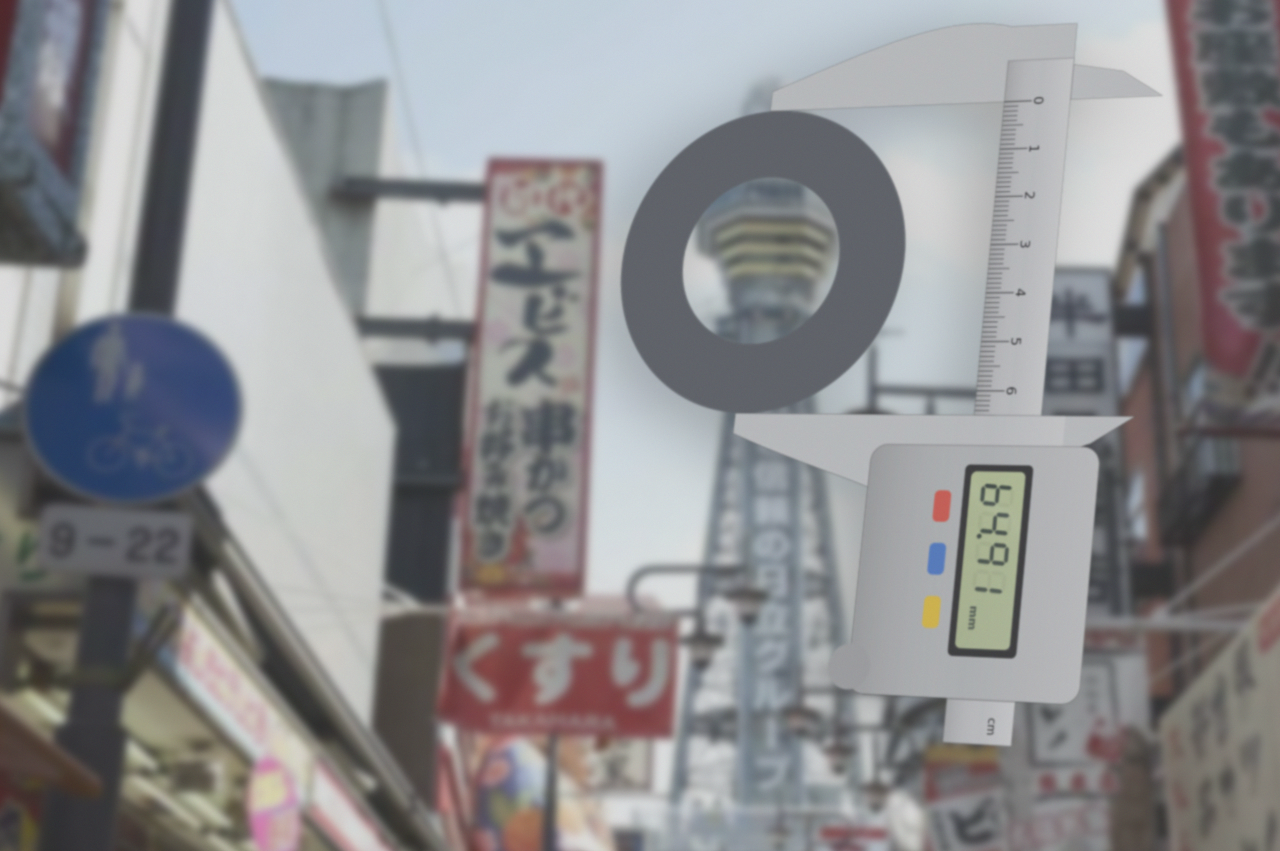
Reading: 64.91 mm
